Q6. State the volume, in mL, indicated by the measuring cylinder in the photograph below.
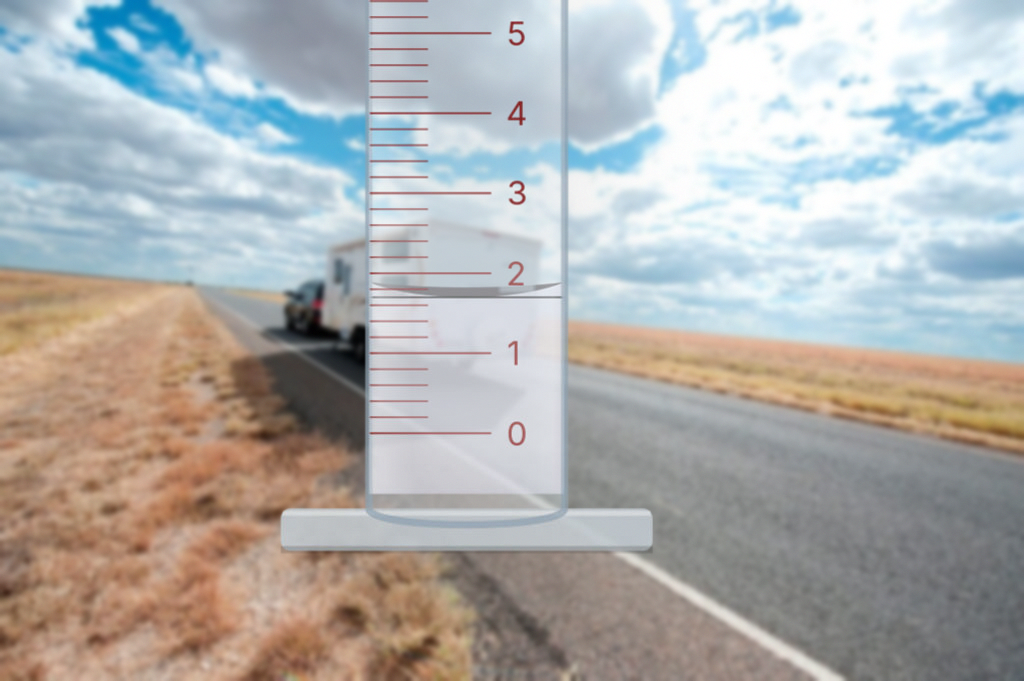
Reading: 1.7 mL
